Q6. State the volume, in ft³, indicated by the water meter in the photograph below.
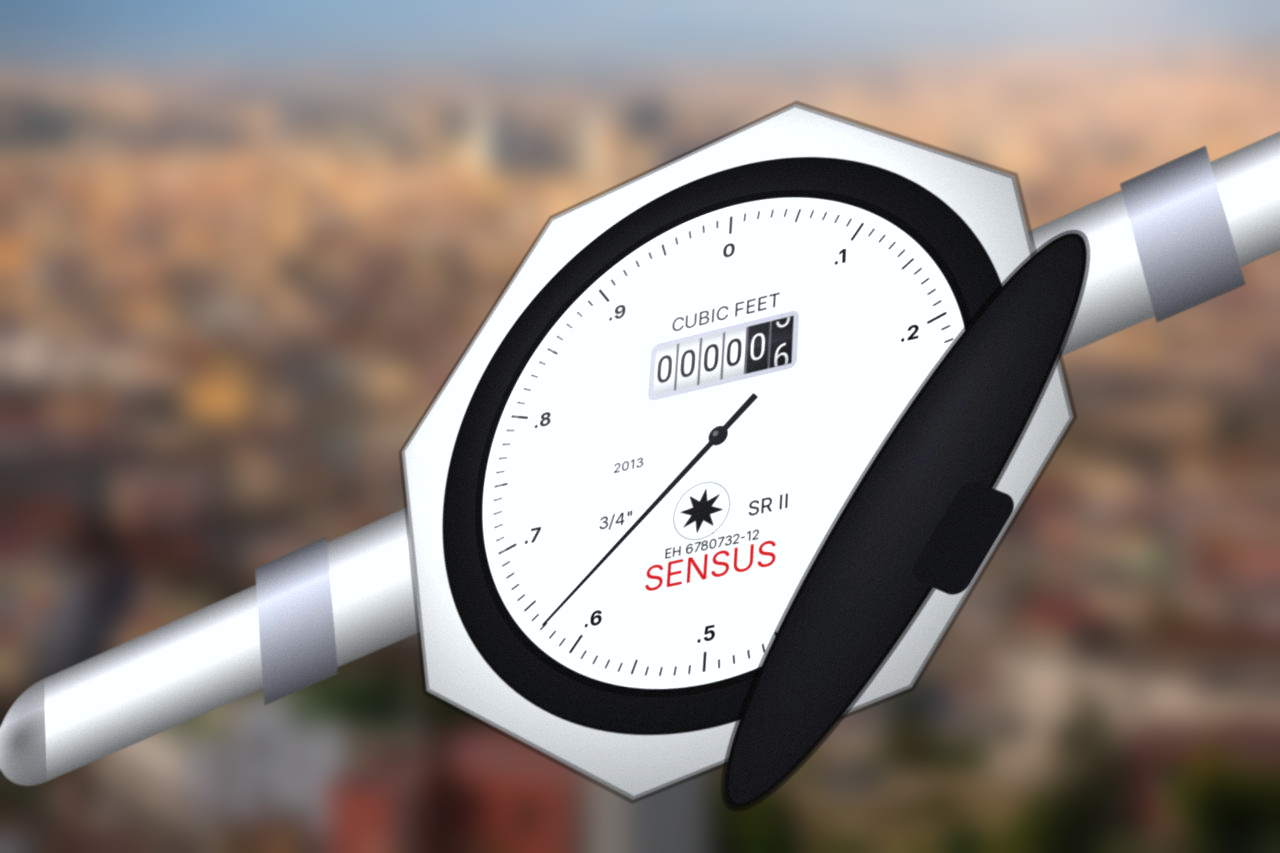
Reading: 5.63 ft³
